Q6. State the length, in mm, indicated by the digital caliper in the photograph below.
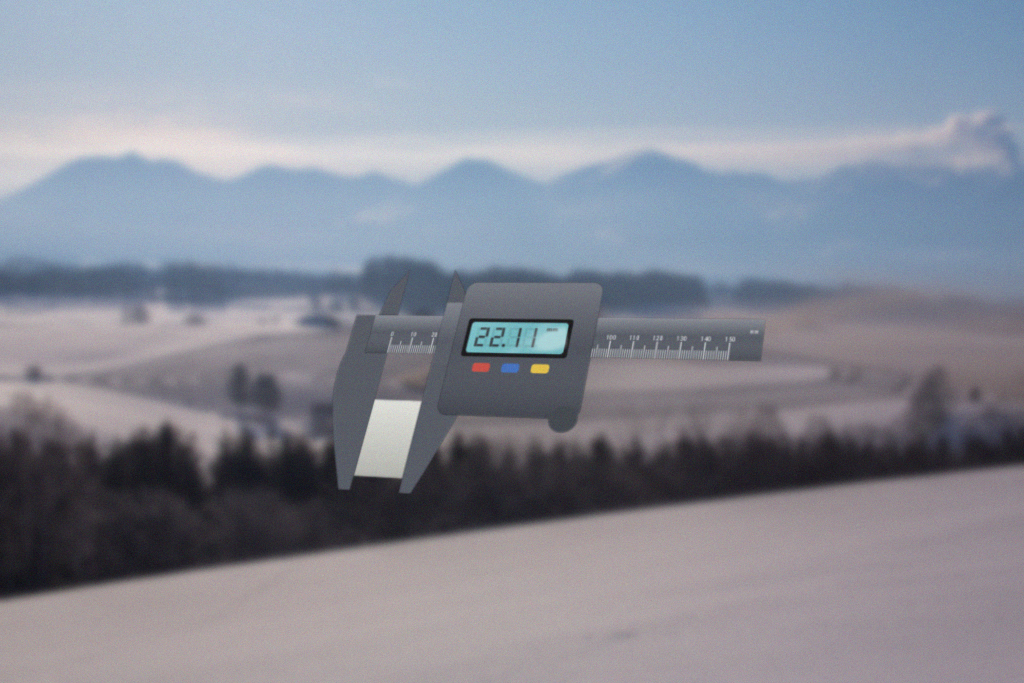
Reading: 22.11 mm
